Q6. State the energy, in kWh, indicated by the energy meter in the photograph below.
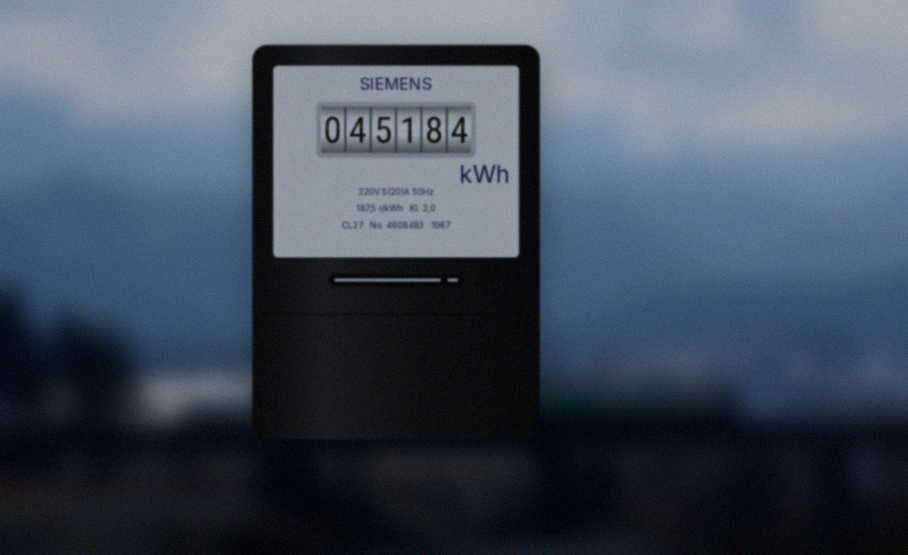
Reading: 45184 kWh
